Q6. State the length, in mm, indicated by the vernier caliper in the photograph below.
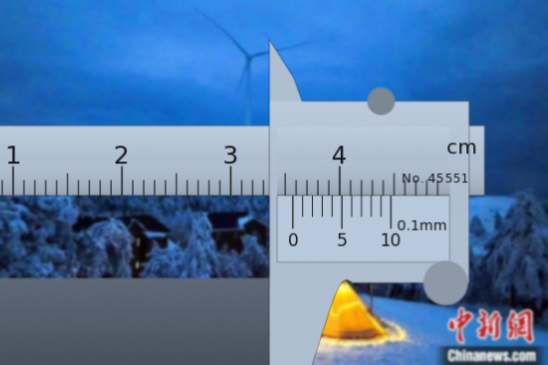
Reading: 35.7 mm
